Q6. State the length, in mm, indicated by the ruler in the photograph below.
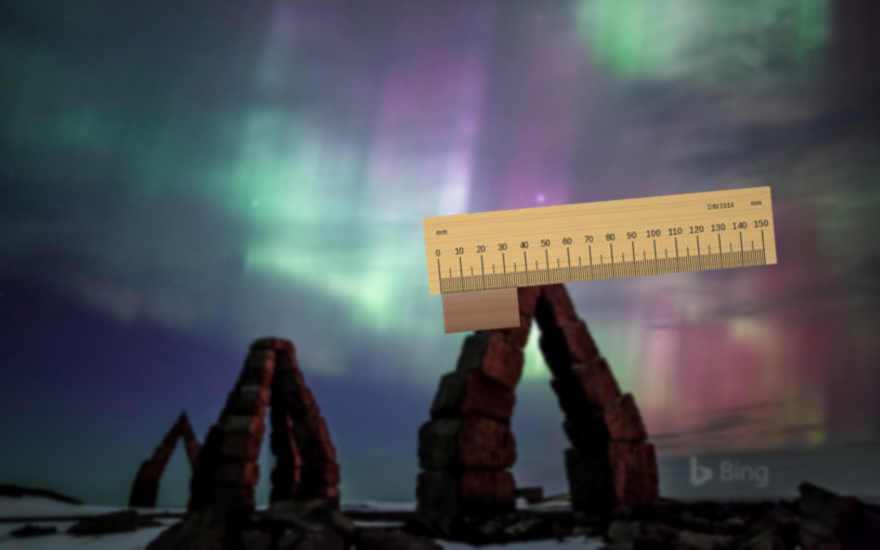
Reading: 35 mm
